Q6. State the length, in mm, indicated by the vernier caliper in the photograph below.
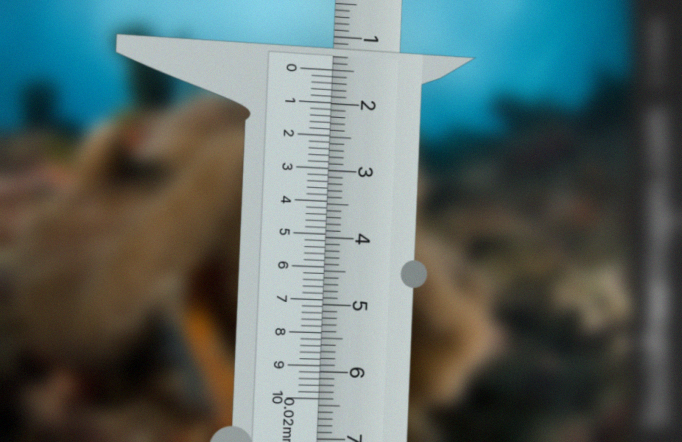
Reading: 15.0 mm
